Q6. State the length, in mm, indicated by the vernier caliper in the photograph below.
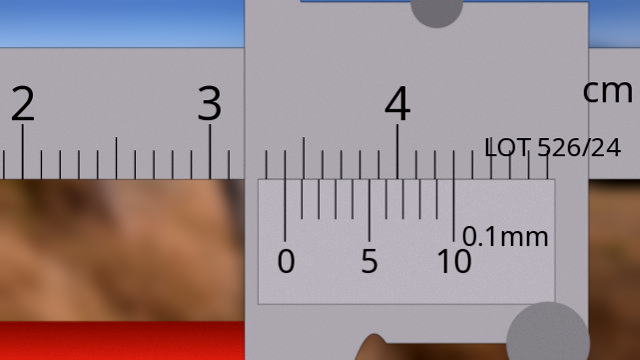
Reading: 34.0 mm
